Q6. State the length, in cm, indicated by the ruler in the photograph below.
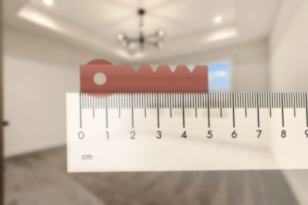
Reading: 5 cm
